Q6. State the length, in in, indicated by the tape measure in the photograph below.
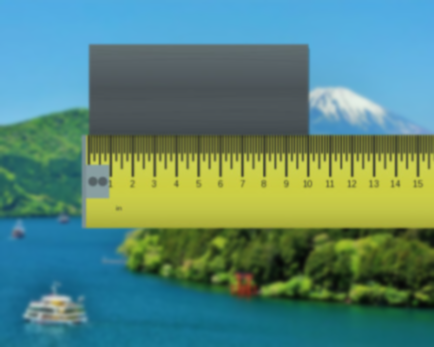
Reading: 10 in
